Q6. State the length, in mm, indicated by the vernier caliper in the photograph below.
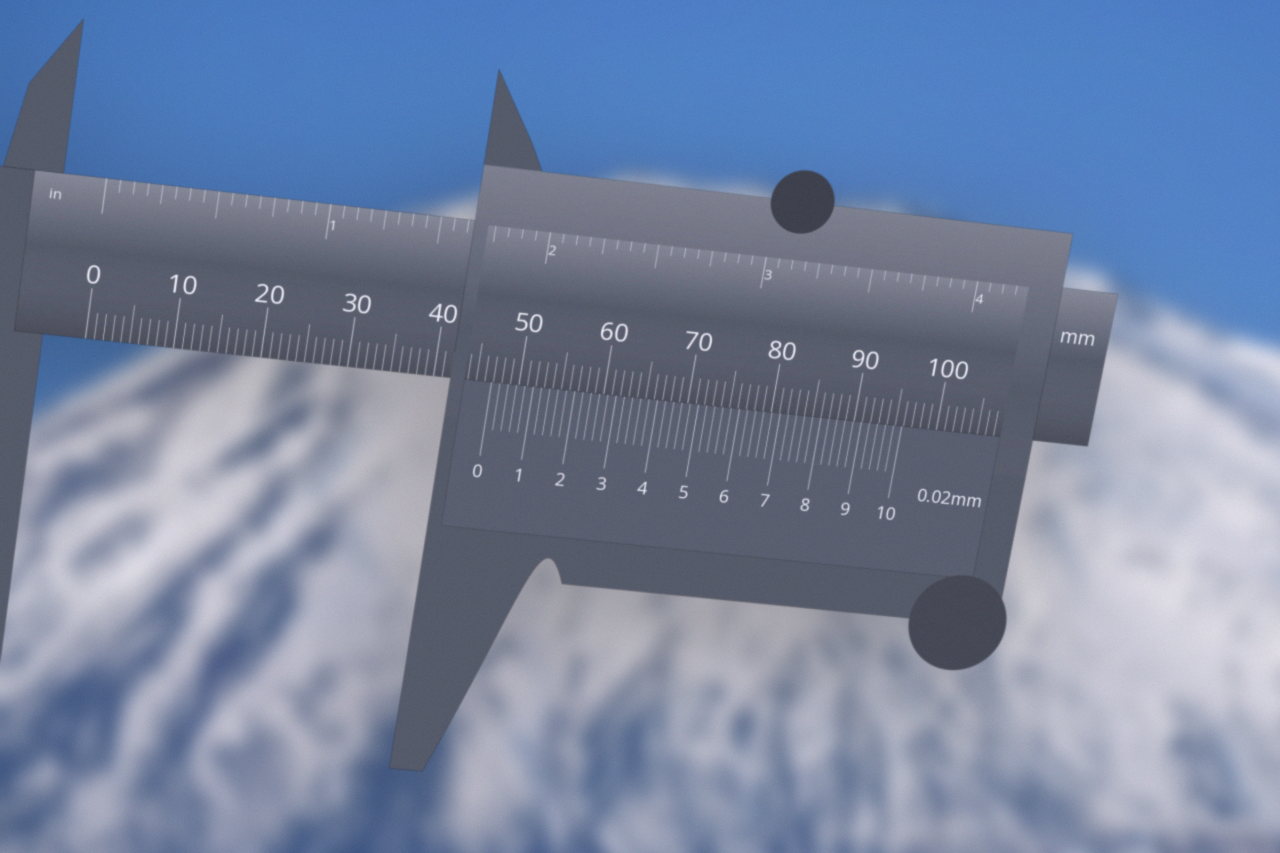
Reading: 46.8 mm
